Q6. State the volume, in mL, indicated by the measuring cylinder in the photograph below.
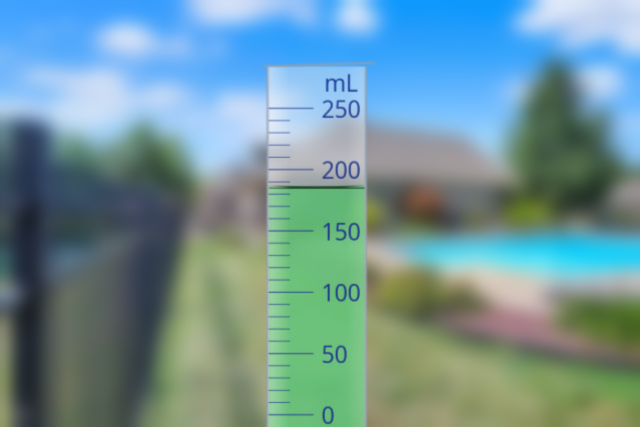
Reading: 185 mL
